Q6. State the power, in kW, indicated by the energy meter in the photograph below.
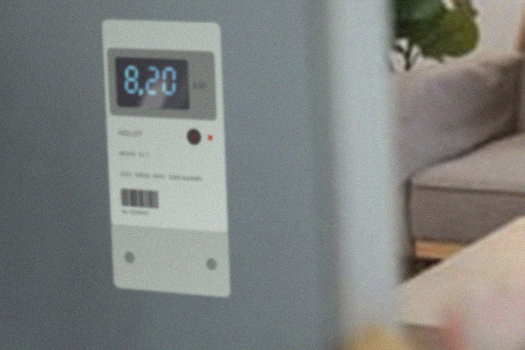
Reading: 8.20 kW
